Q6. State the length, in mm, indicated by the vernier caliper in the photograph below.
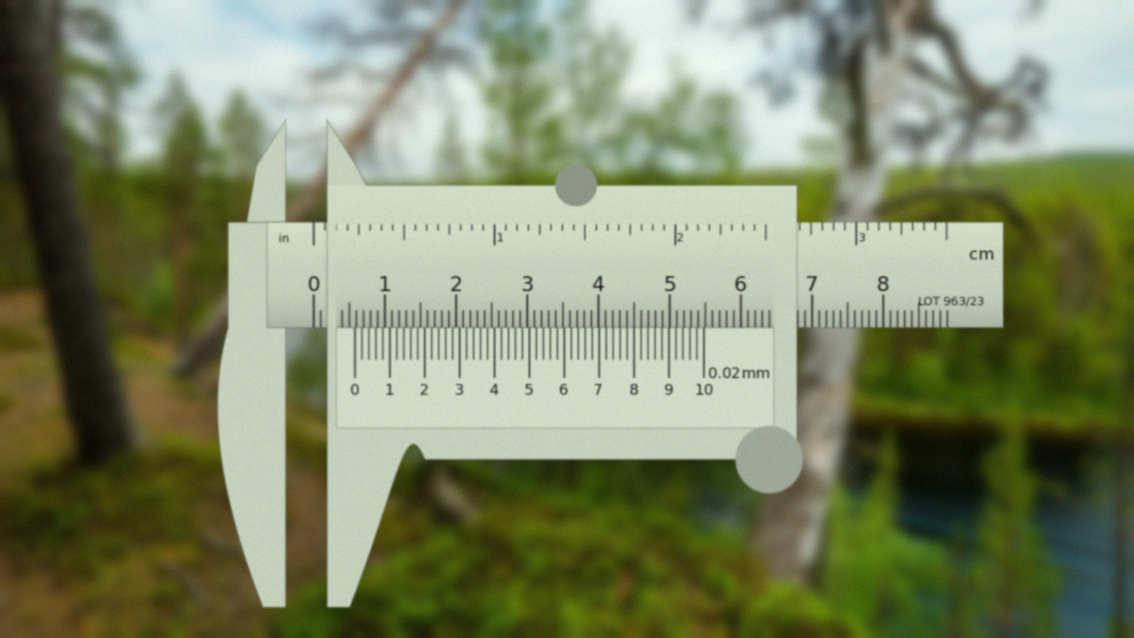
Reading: 5.8 mm
